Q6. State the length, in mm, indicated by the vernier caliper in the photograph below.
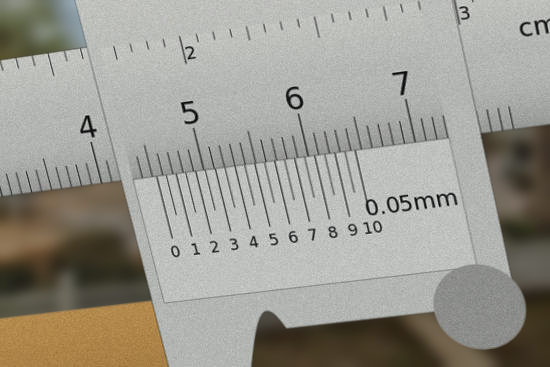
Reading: 45.4 mm
